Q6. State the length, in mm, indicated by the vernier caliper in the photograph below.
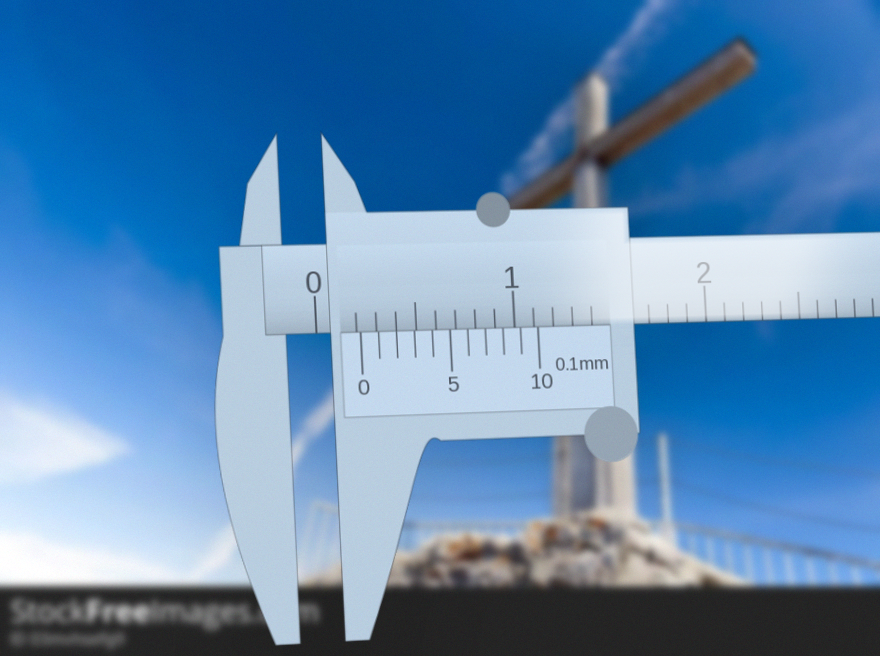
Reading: 2.2 mm
